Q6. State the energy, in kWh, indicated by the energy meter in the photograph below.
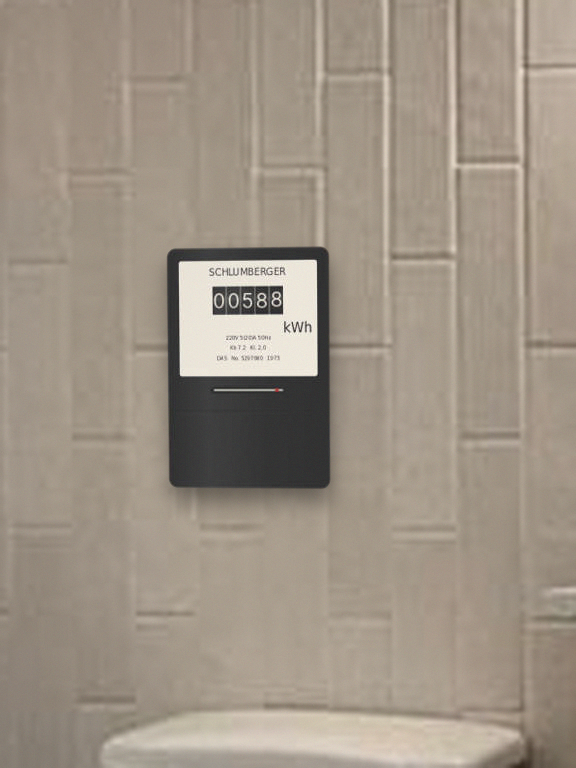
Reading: 588 kWh
